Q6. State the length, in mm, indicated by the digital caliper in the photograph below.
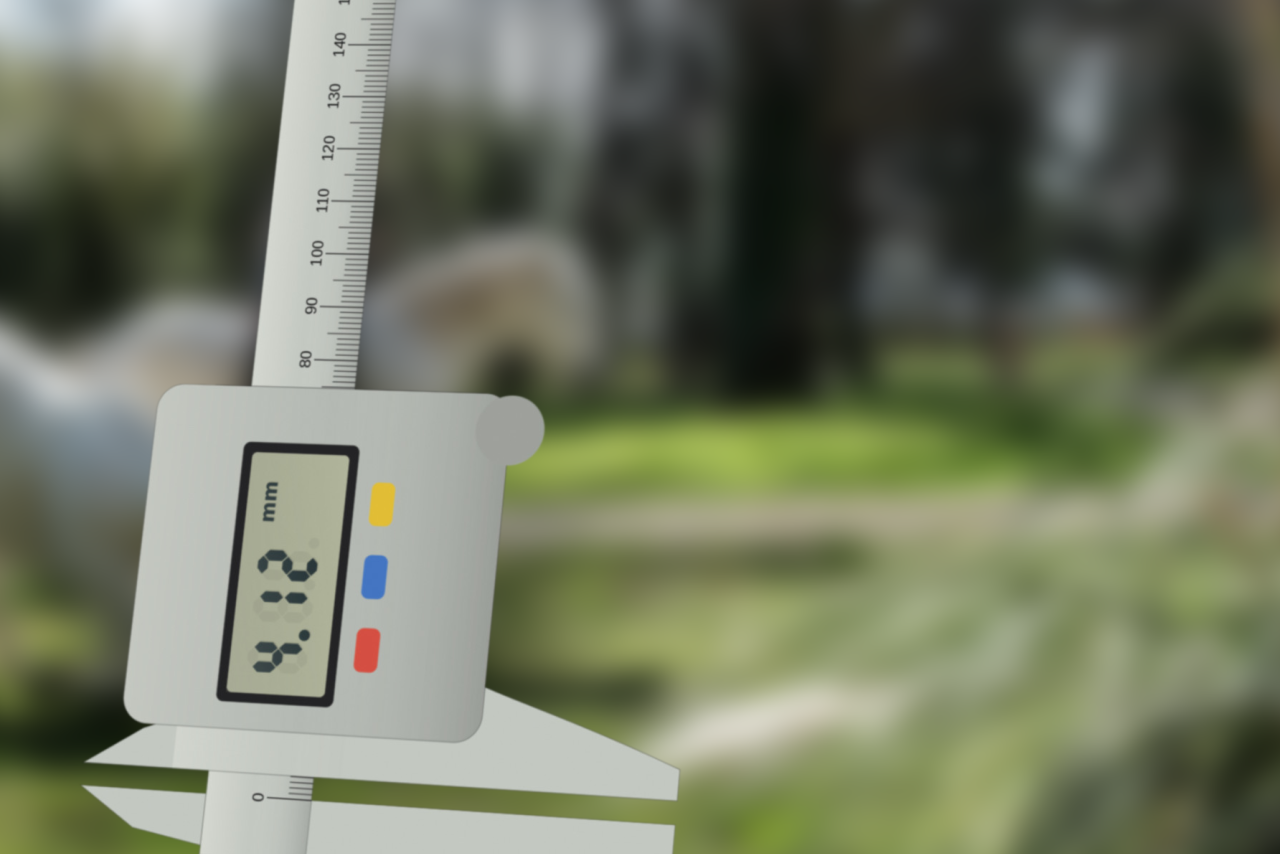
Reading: 4.12 mm
